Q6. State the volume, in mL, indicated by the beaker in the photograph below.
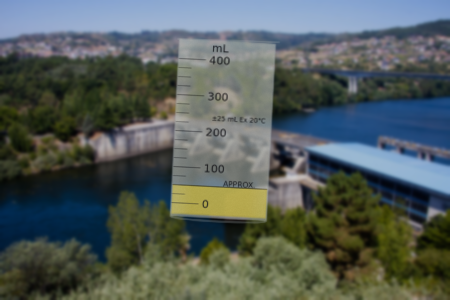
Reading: 50 mL
